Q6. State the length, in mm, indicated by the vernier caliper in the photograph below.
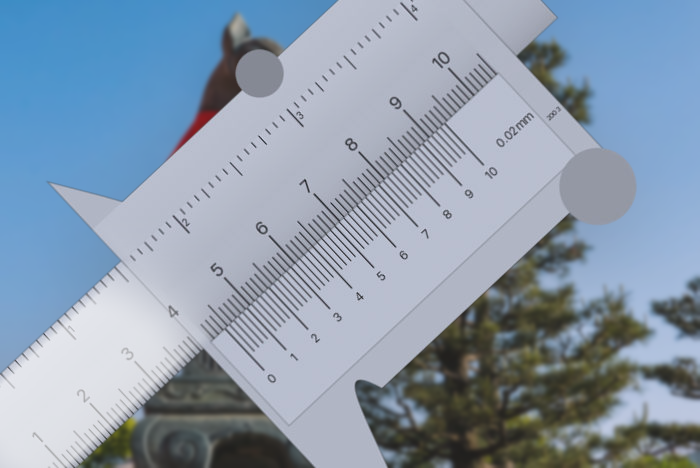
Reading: 44.4 mm
